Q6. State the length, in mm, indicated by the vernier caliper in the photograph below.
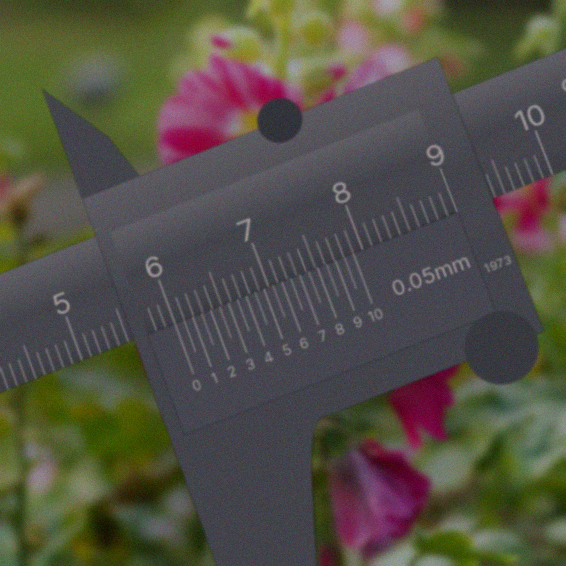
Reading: 60.0 mm
